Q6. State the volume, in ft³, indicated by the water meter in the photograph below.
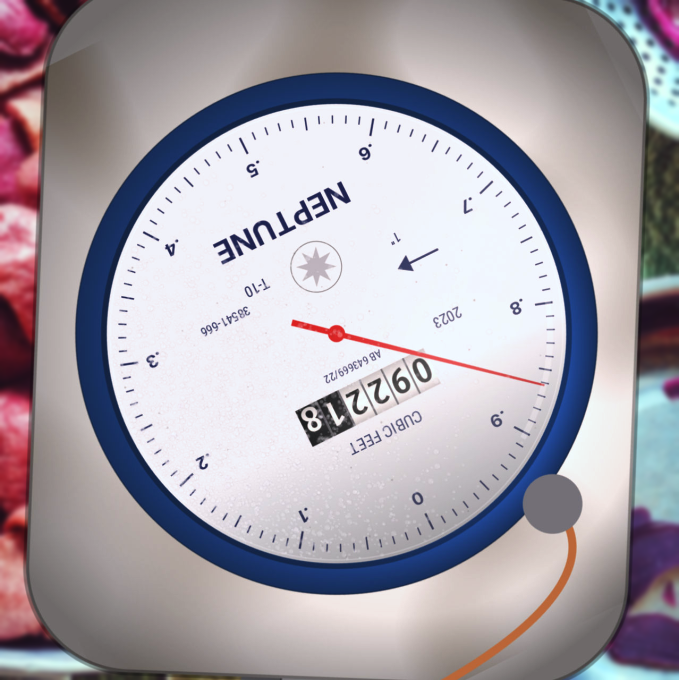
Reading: 92217.86 ft³
